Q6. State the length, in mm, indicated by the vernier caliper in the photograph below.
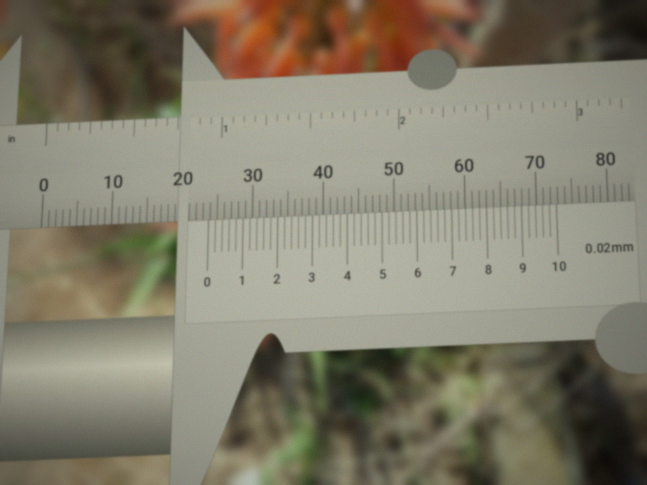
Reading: 23.8 mm
